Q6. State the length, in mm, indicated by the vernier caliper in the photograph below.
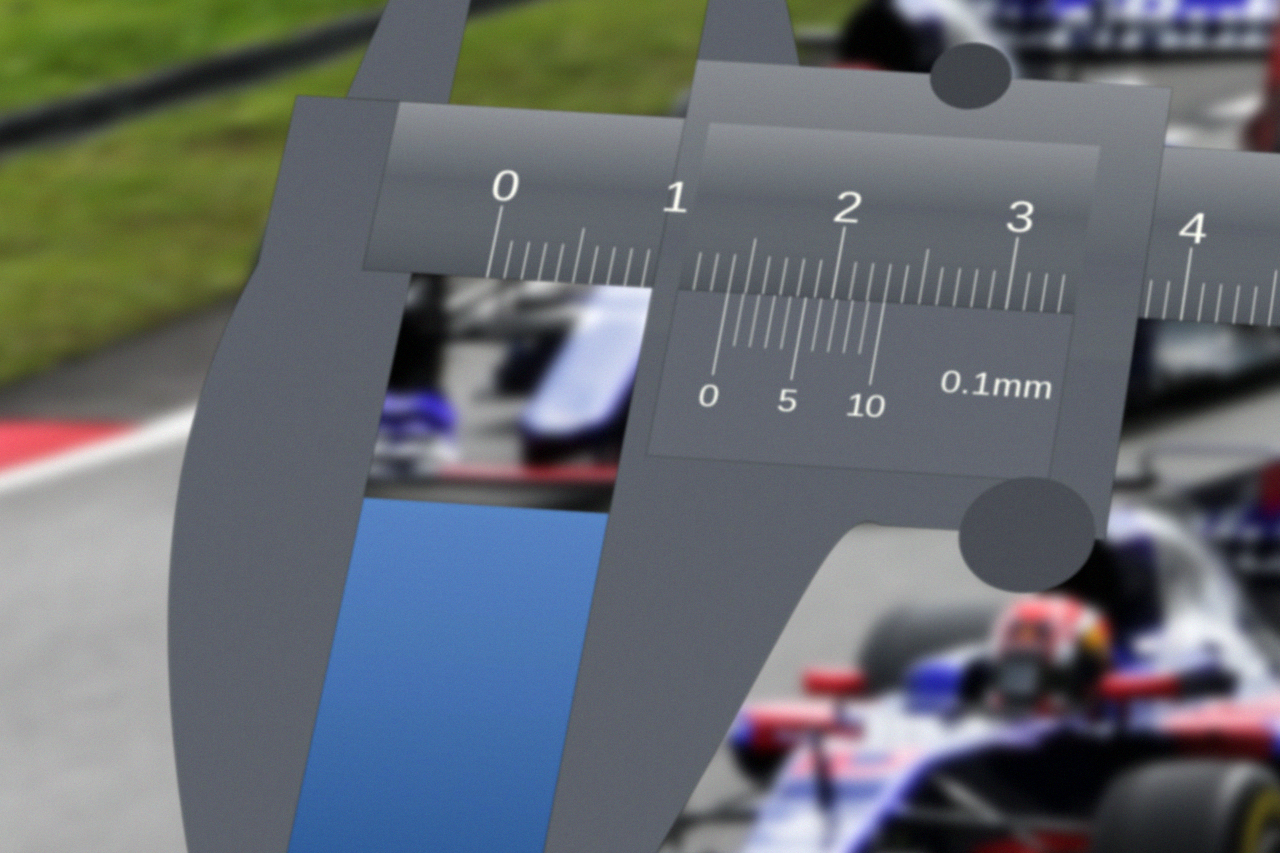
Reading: 14.0 mm
